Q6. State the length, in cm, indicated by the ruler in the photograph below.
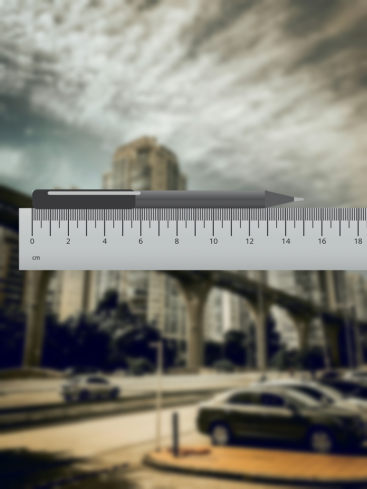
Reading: 15 cm
